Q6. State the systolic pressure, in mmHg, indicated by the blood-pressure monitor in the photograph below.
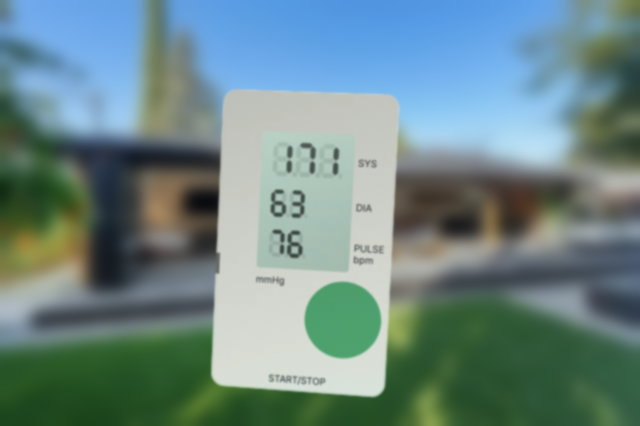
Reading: 171 mmHg
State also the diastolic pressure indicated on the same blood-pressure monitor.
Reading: 63 mmHg
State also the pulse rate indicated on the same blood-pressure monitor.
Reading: 76 bpm
